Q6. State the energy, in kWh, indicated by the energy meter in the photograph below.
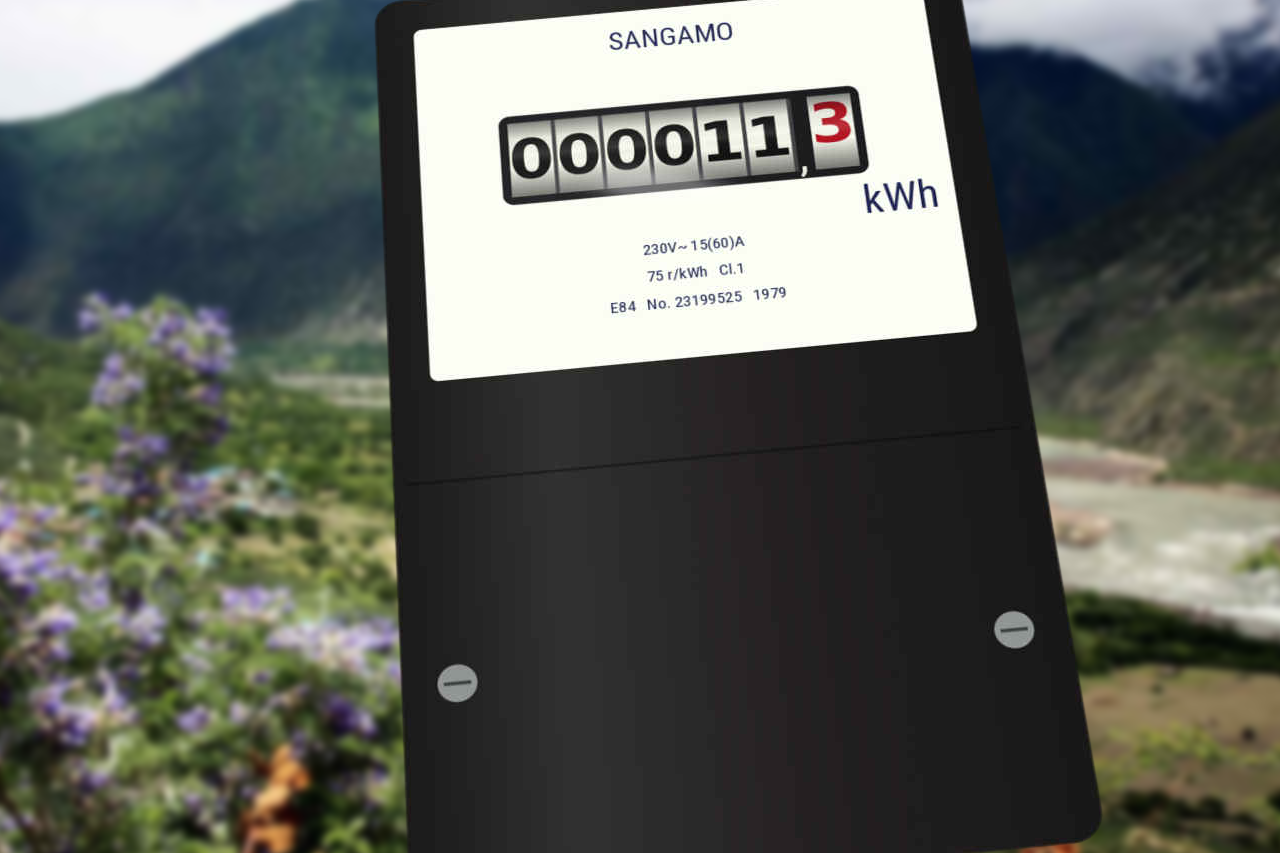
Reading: 11.3 kWh
